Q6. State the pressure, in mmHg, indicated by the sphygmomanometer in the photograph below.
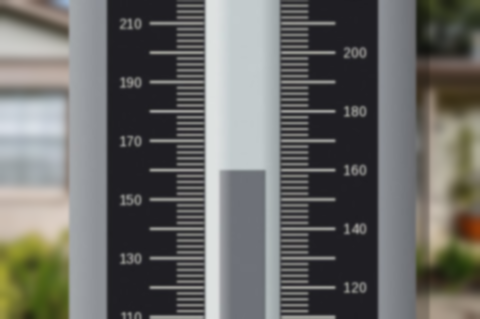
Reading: 160 mmHg
